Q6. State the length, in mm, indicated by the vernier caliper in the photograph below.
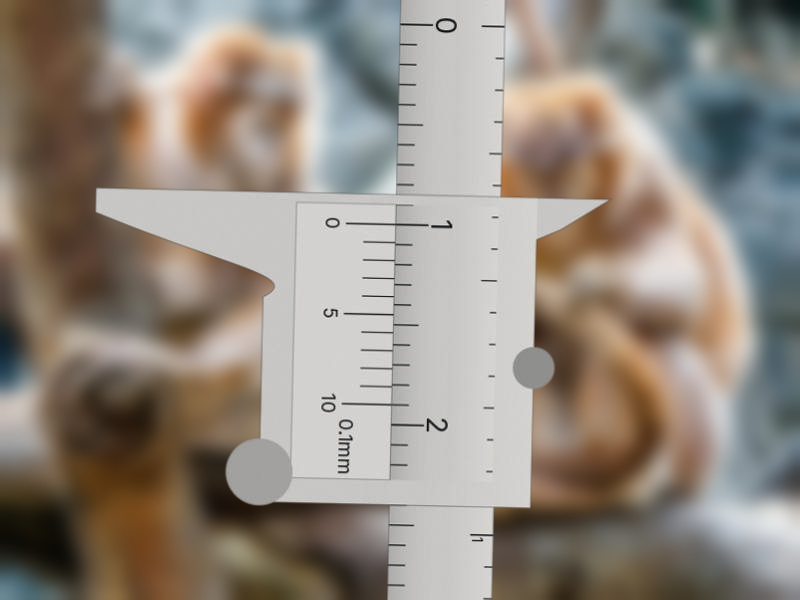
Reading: 10.0 mm
